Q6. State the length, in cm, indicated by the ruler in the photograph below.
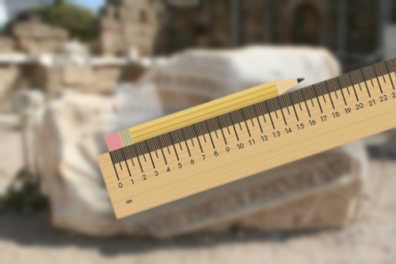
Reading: 16.5 cm
